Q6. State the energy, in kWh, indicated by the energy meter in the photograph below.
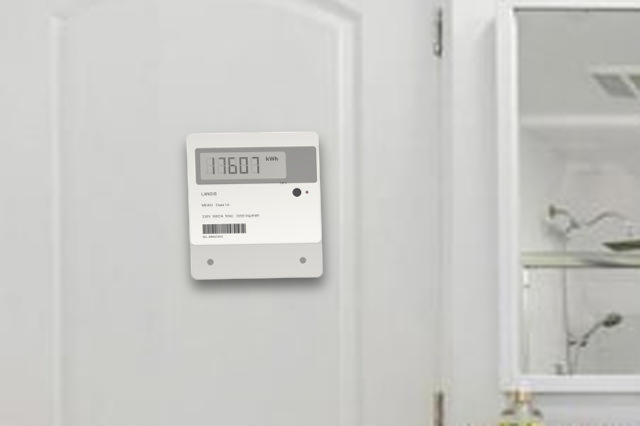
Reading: 17607 kWh
